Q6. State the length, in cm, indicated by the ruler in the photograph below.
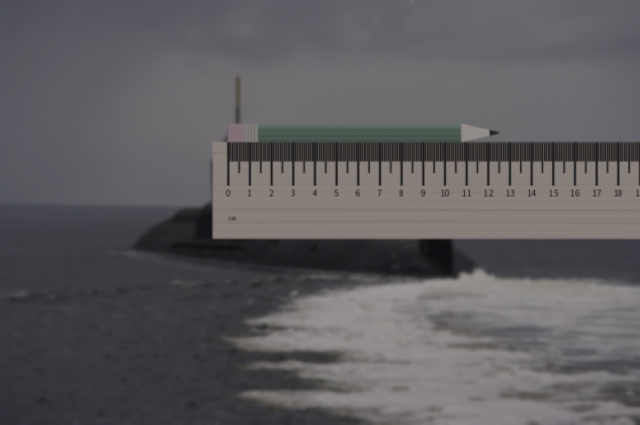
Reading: 12.5 cm
